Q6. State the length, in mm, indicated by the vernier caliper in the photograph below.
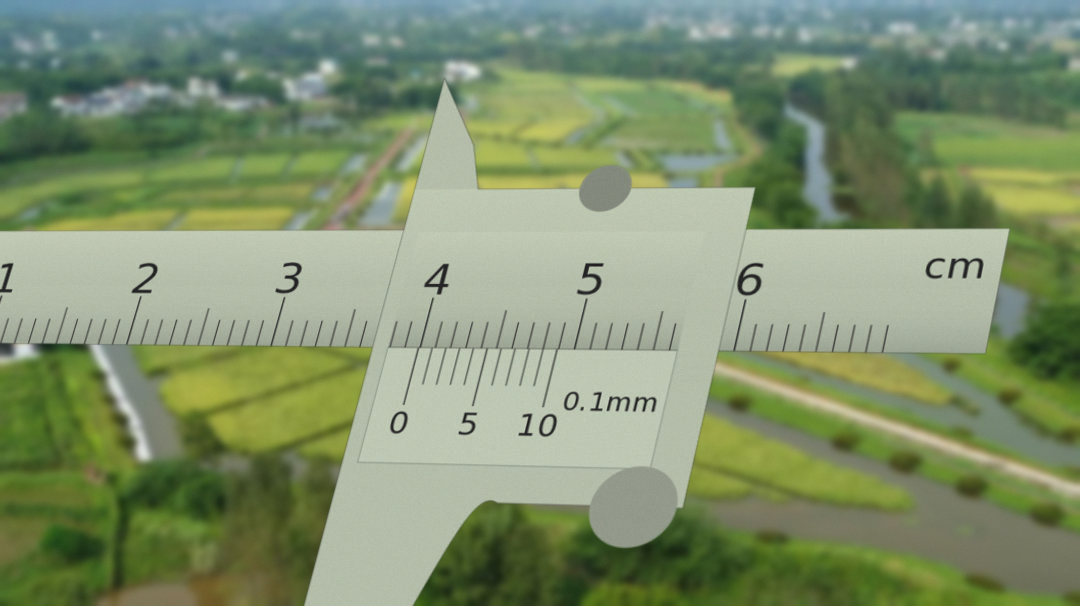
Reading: 39.9 mm
